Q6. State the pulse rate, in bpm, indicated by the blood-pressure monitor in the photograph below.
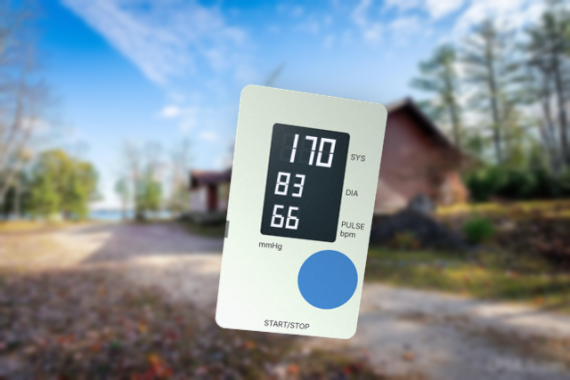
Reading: 66 bpm
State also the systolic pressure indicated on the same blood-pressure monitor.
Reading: 170 mmHg
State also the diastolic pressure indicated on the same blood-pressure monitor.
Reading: 83 mmHg
